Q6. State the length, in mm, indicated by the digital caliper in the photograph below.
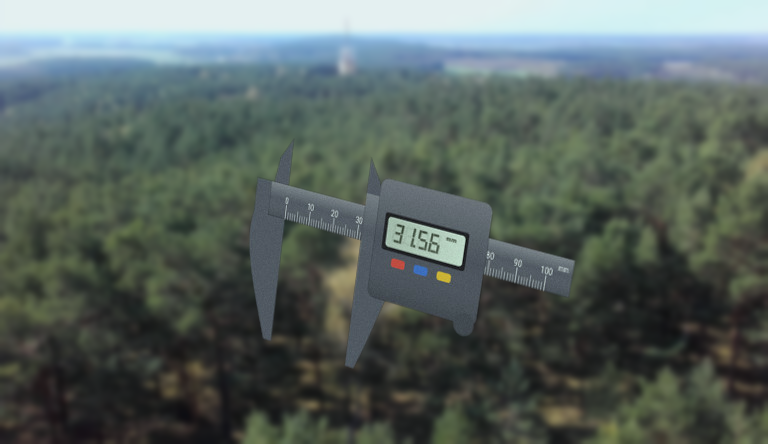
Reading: 31.56 mm
